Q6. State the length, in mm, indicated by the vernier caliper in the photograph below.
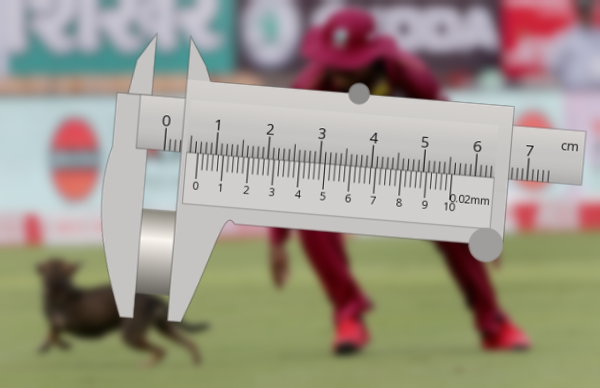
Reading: 6.5 mm
